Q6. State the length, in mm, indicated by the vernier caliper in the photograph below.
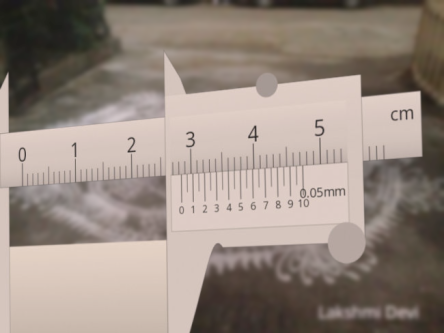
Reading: 28.4 mm
